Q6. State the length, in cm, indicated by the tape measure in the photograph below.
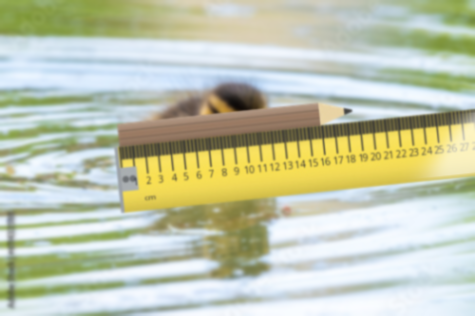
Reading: 18.5 cm
